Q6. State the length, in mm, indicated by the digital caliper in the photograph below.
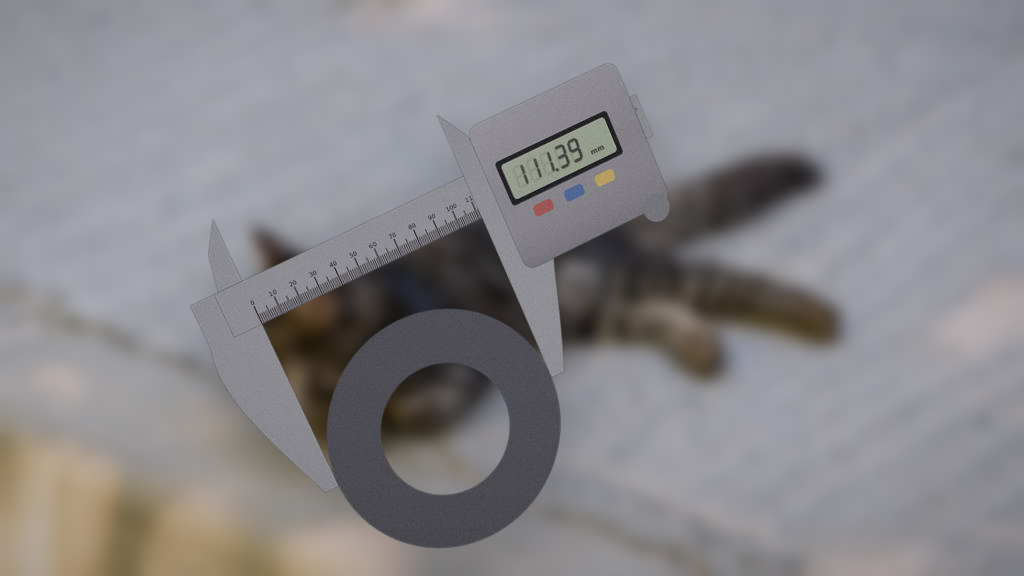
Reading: 111.39 mm
